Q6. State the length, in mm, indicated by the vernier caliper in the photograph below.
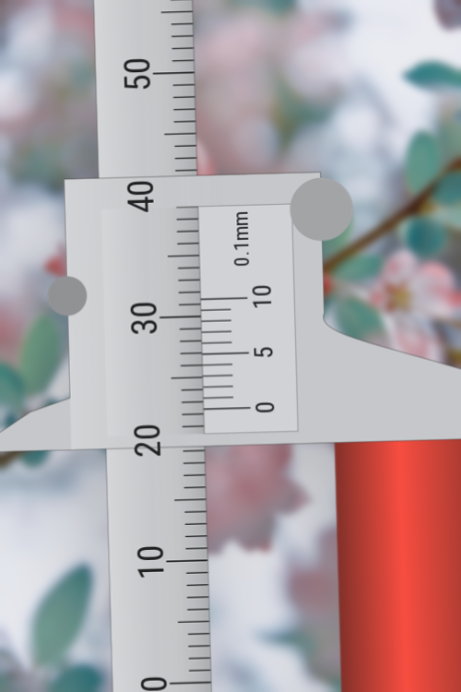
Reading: 22.4 mm
